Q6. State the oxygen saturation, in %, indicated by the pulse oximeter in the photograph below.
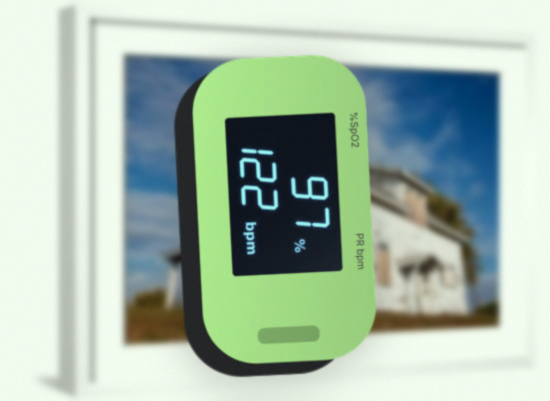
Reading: 97 %
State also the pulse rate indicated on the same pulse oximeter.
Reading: 122 bpm
